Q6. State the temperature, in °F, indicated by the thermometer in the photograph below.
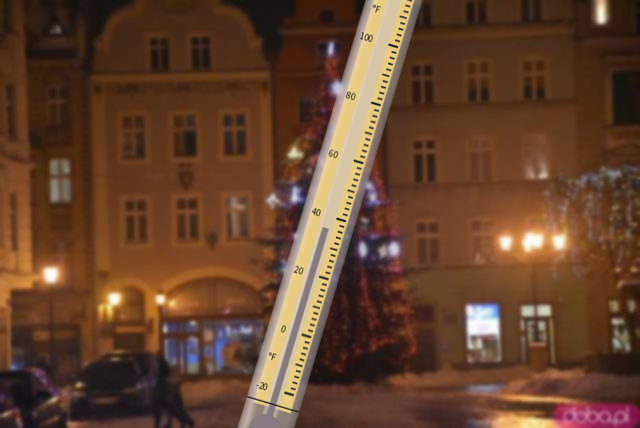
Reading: 36 °F
